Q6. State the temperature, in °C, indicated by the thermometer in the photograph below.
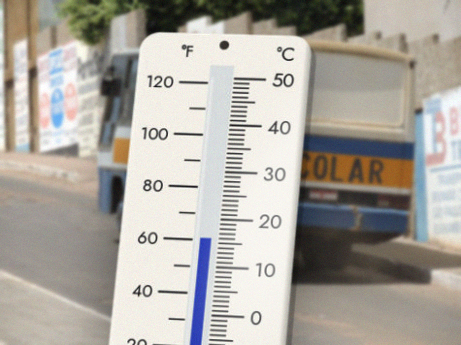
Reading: 16 °C
